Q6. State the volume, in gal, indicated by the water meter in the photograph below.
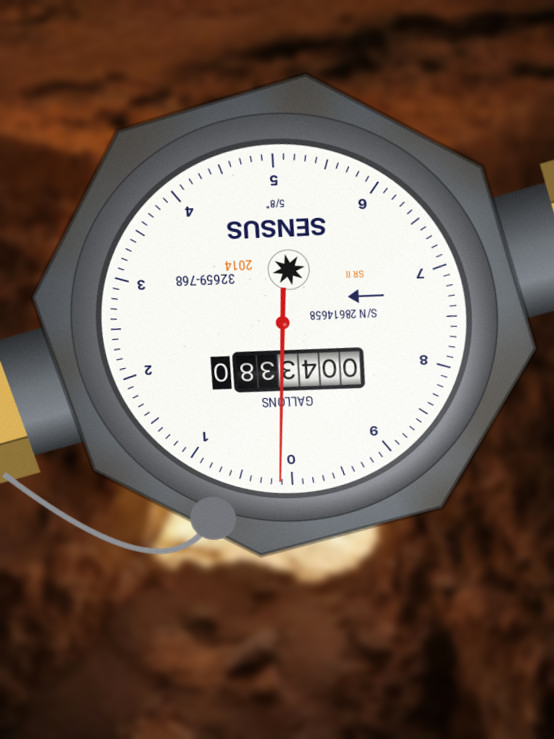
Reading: 43380.1 gal
